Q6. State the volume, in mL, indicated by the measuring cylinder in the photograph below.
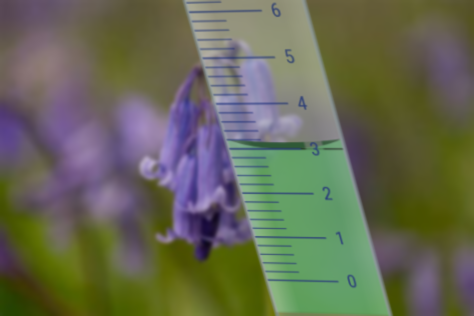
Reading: 3 mL
